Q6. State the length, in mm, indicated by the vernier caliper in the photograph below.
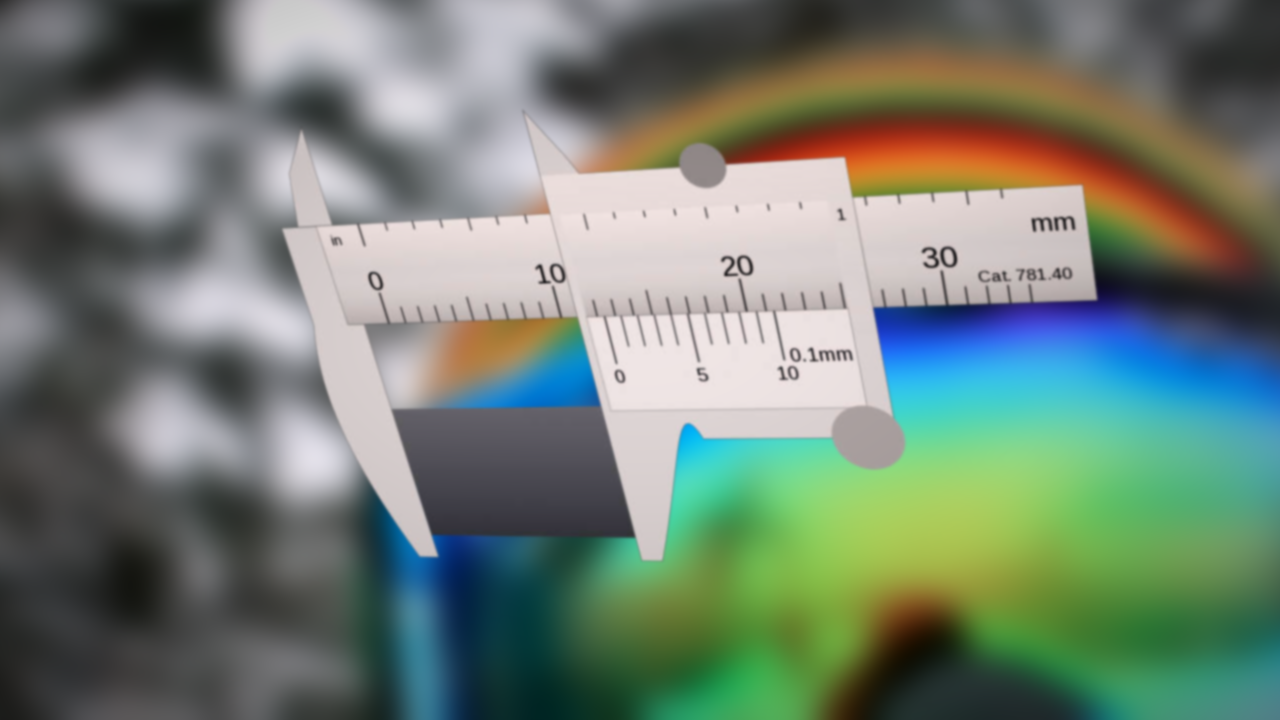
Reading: 12.4 mm
